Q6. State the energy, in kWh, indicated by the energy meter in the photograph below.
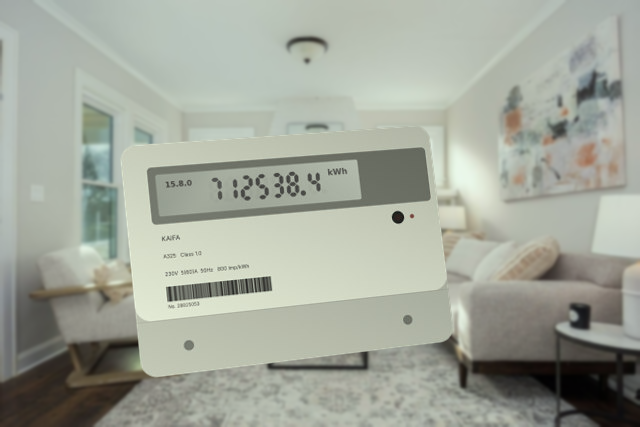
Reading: 712538.4 kWh
